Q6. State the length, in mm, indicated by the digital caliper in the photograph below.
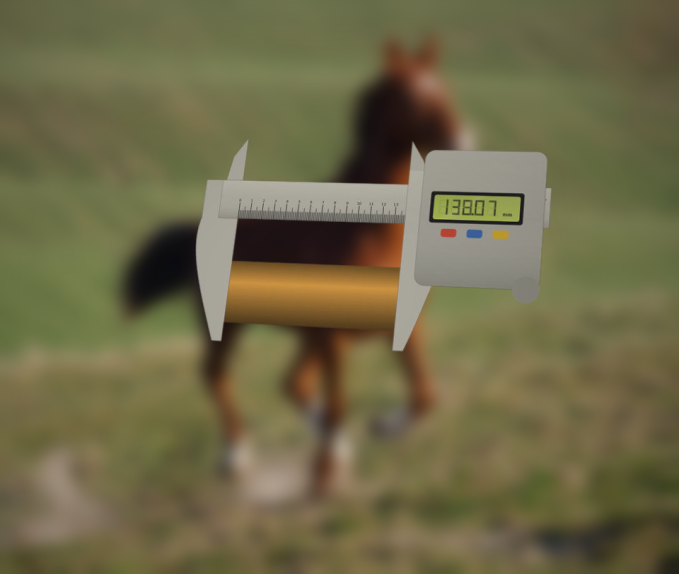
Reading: 138.07 mm
